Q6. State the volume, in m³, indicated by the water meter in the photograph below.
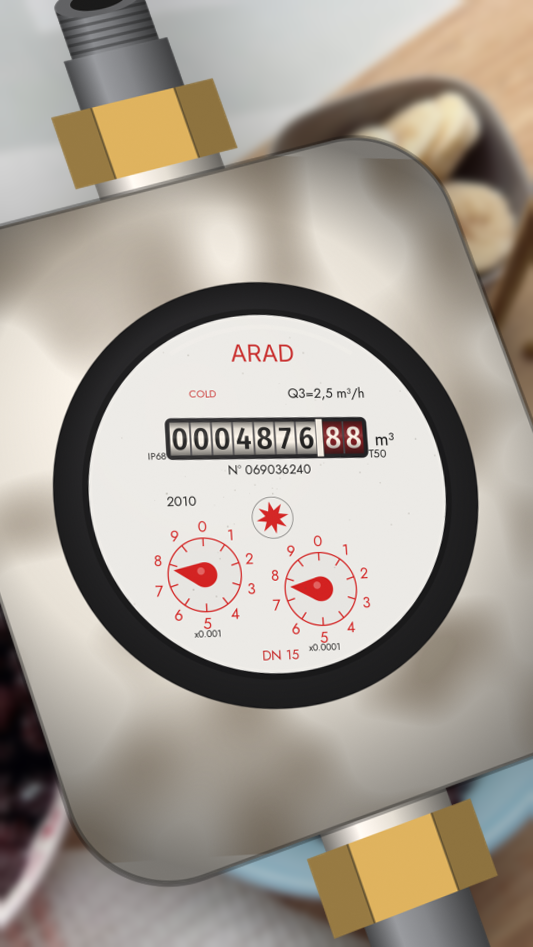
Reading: 4876.8877 m³
